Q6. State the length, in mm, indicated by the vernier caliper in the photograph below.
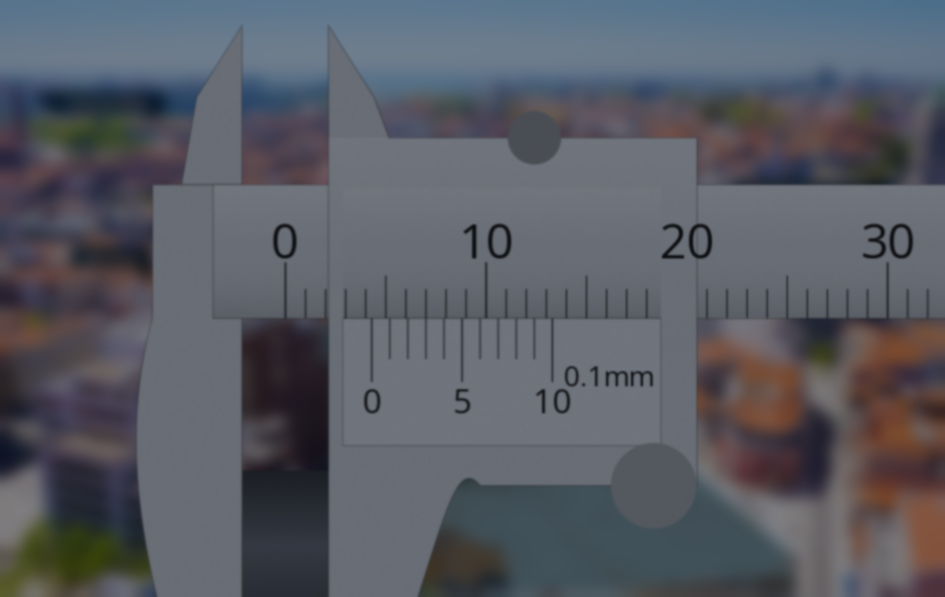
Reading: 4.3 mm
